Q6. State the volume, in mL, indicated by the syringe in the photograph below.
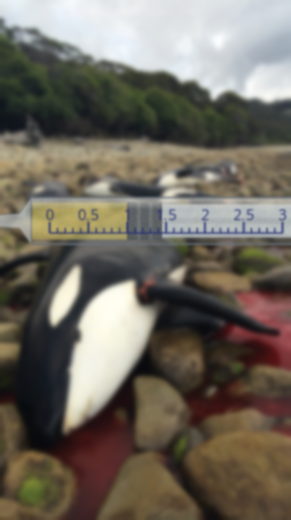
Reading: 1 mL
